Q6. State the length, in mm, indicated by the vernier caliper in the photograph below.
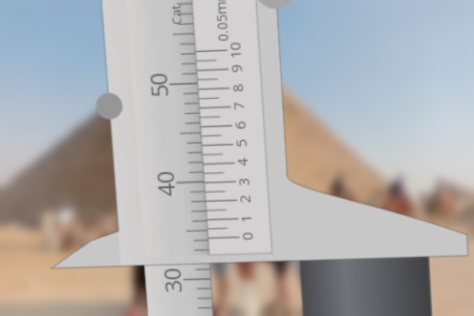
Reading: 34.2 mm
